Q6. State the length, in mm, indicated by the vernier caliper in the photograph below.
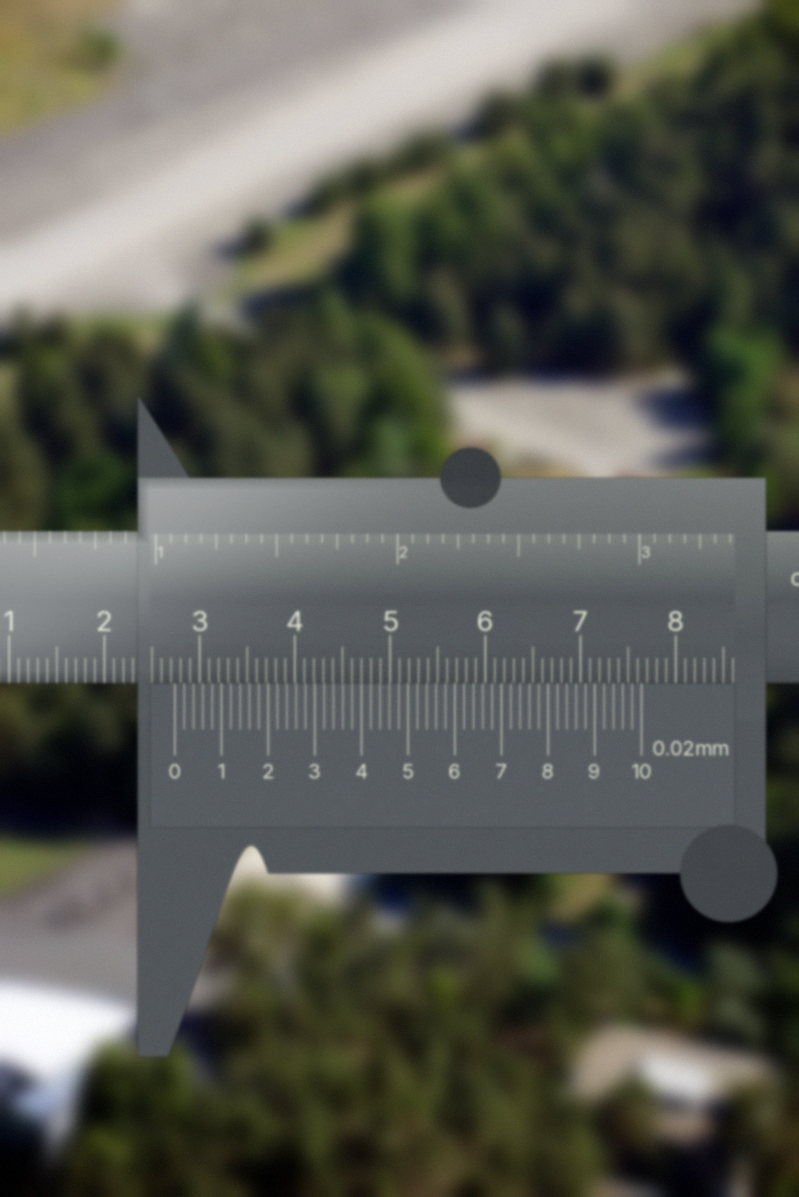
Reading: 27.4 mm
